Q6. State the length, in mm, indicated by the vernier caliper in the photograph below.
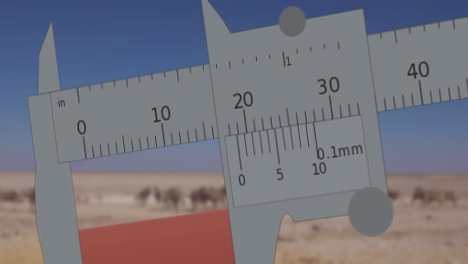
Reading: 18.8 mm
